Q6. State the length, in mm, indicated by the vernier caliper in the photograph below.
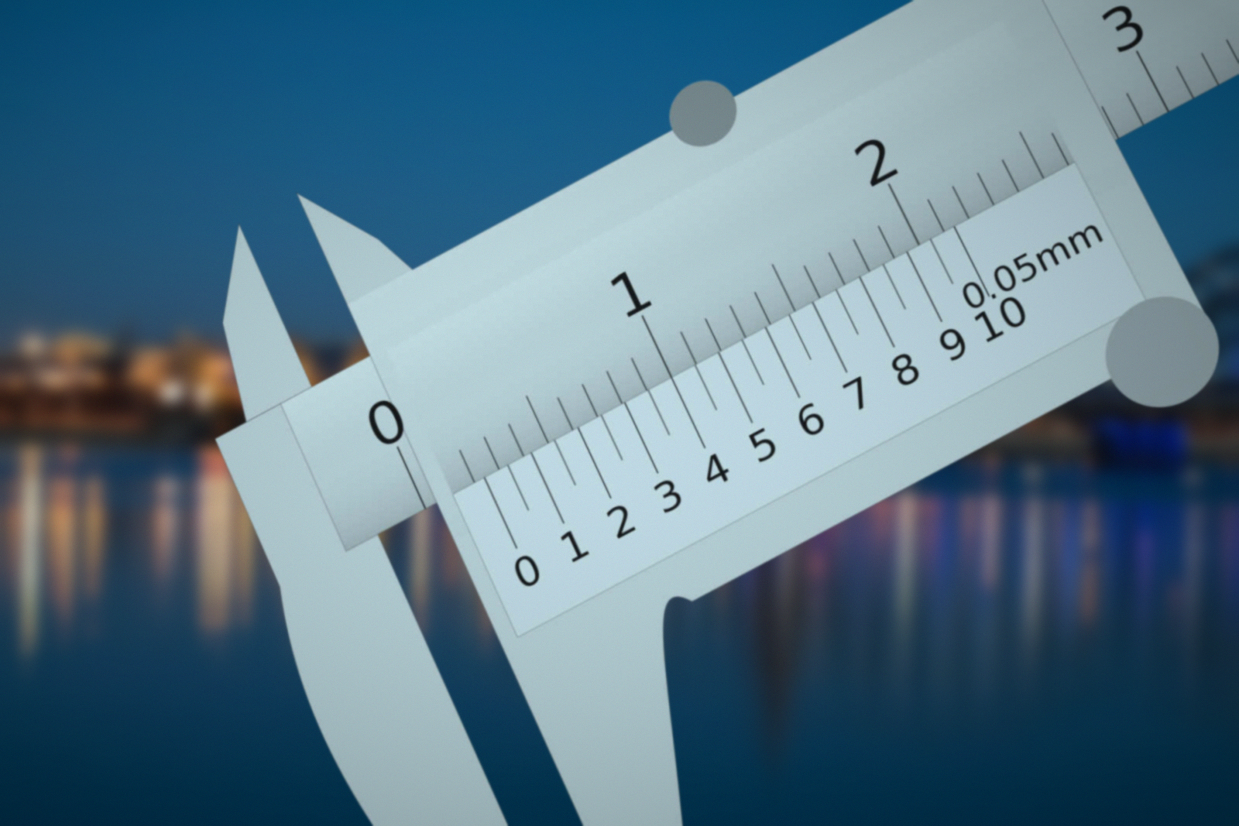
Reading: 2.40 mm
